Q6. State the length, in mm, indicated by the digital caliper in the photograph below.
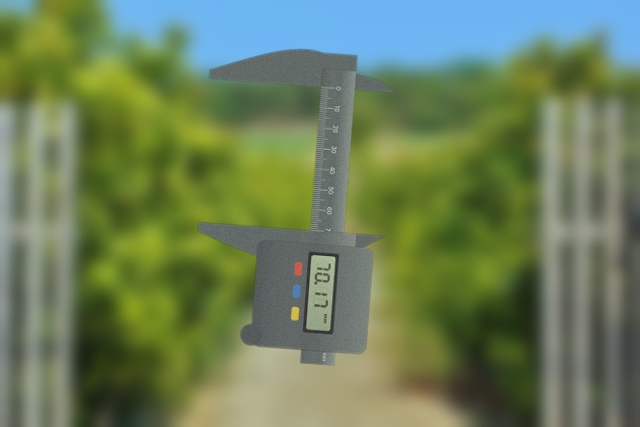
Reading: 70.17 mm
